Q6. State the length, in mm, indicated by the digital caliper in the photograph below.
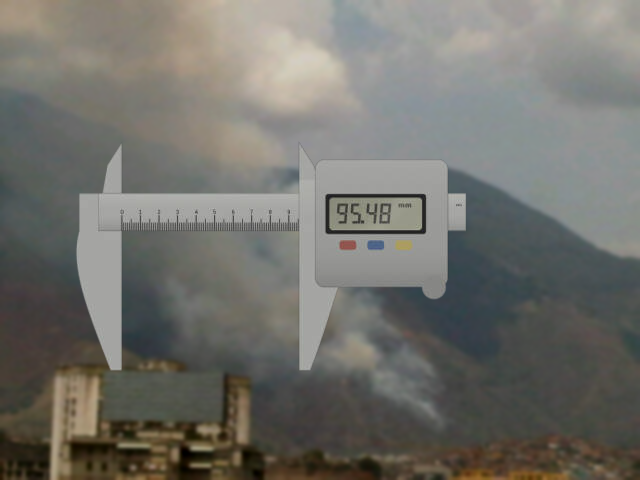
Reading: 95.48 mm
